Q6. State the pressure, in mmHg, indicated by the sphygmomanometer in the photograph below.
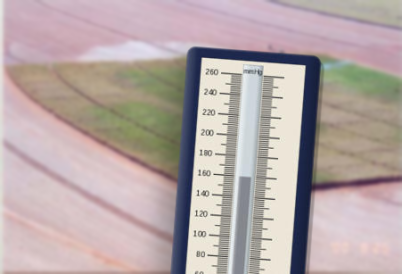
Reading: 160 mmHg
